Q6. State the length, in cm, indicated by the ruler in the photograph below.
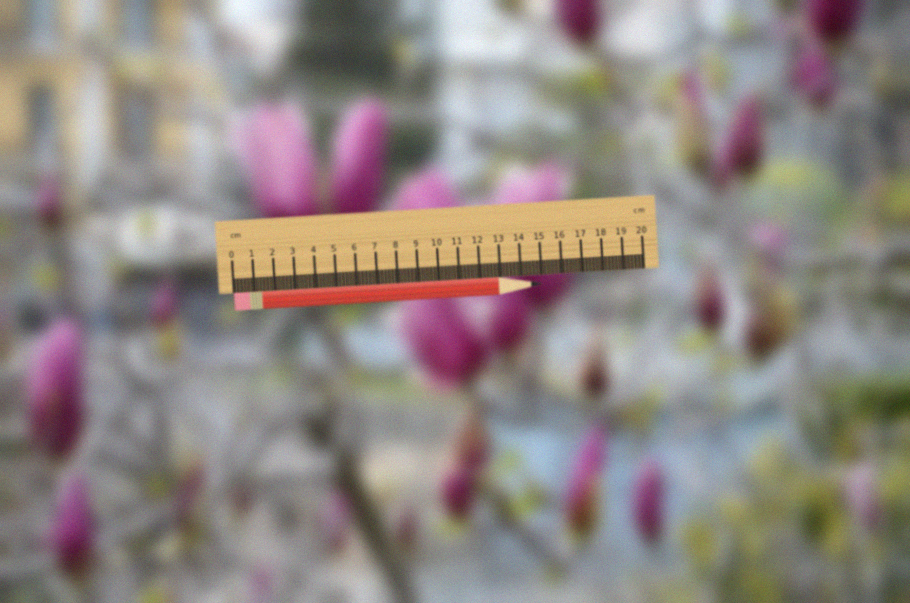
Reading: 15 cm
